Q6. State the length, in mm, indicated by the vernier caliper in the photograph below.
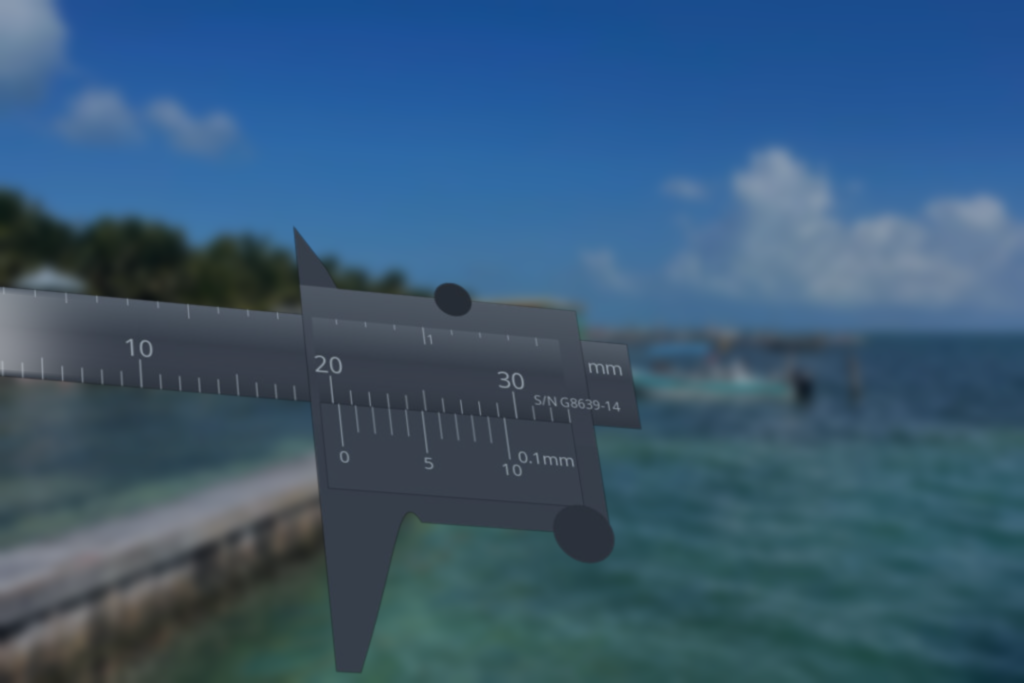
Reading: 20.3 mm
